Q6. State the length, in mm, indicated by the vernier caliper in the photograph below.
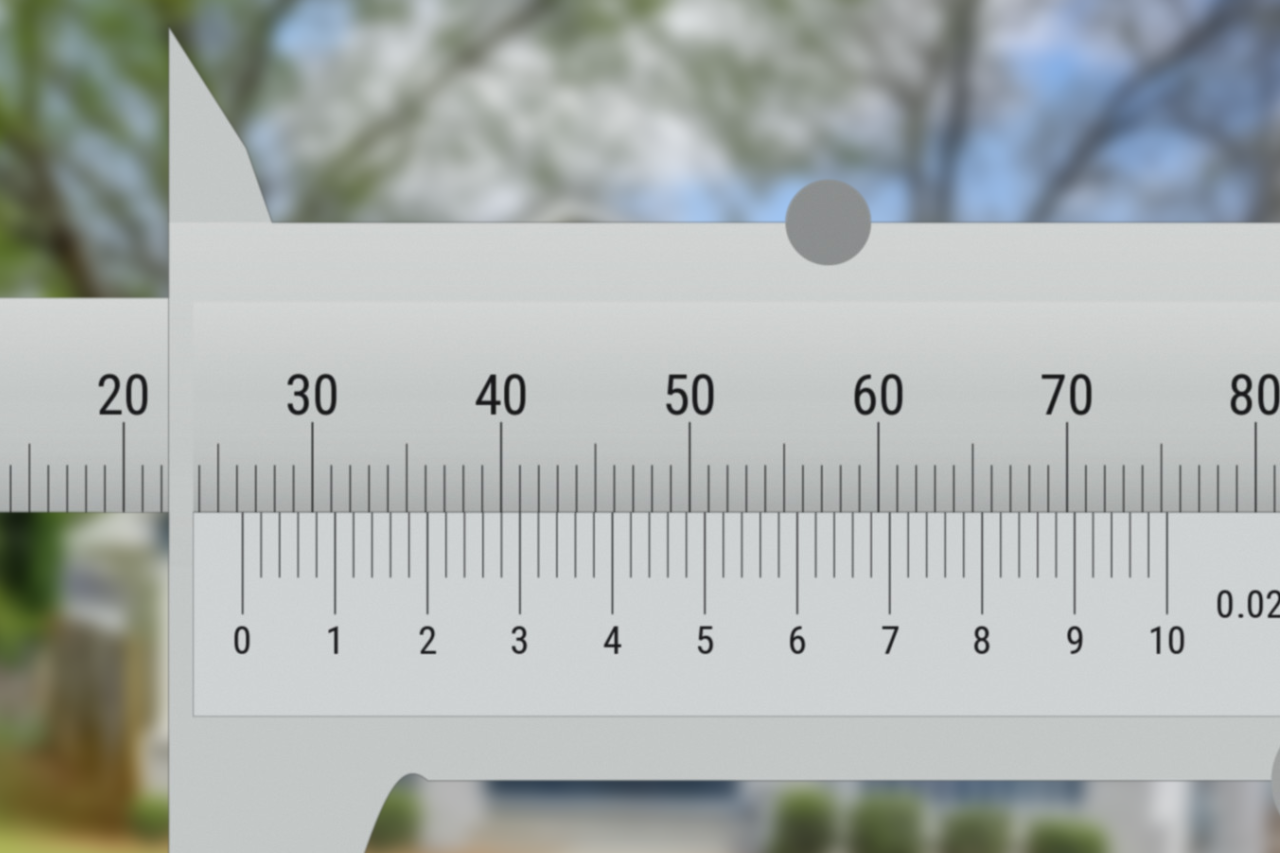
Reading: 26.3 mm
